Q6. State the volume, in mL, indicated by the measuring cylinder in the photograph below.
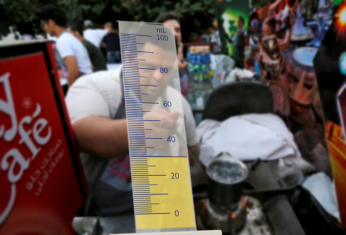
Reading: 30 mL
